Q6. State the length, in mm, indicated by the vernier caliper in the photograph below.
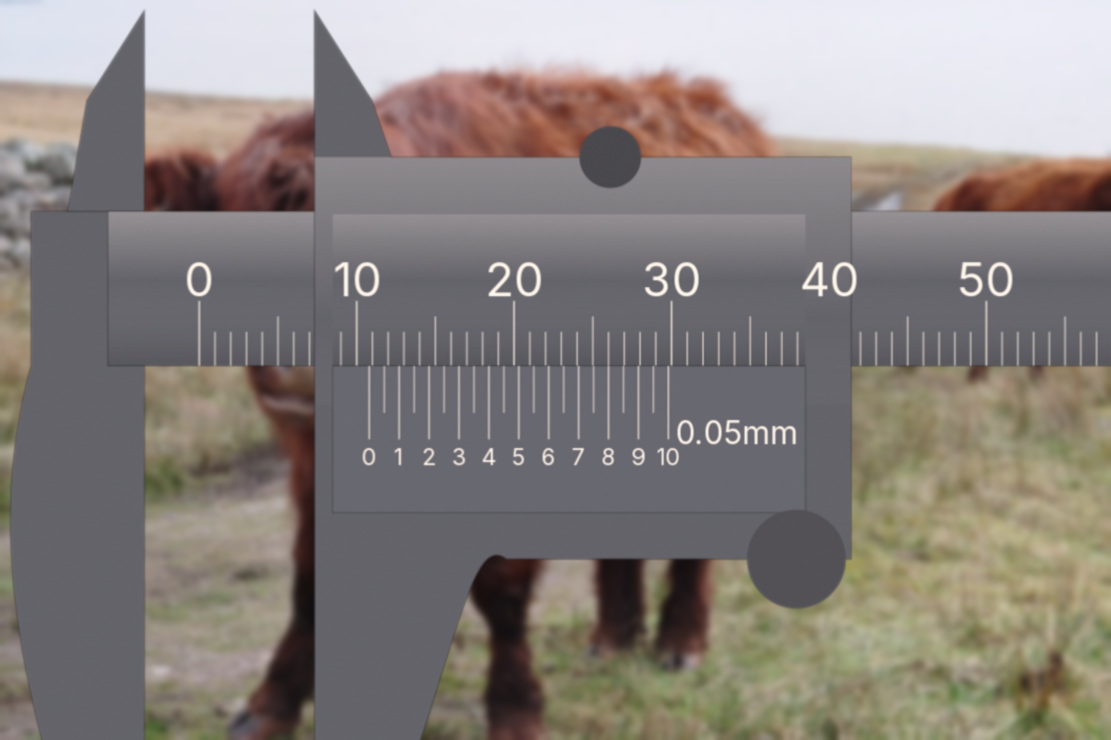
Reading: 10.8 mm
